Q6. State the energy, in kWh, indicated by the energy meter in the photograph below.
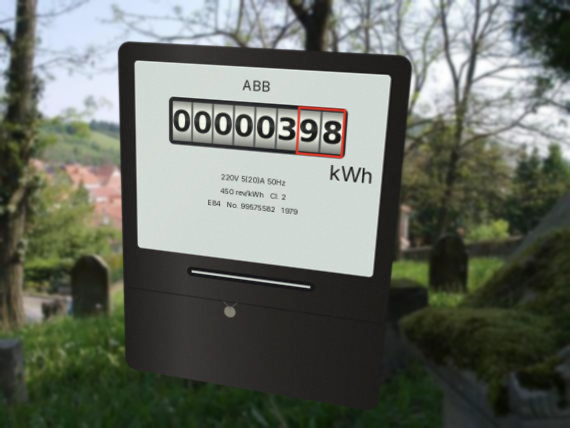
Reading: 3.98 kWh
